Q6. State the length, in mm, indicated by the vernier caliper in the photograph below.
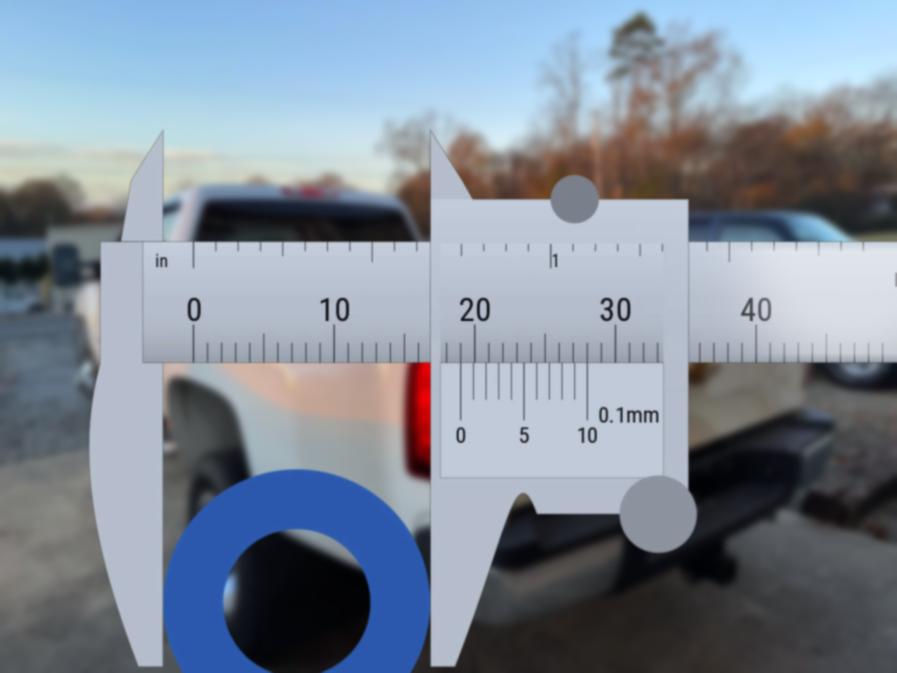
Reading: 19.0 mm
